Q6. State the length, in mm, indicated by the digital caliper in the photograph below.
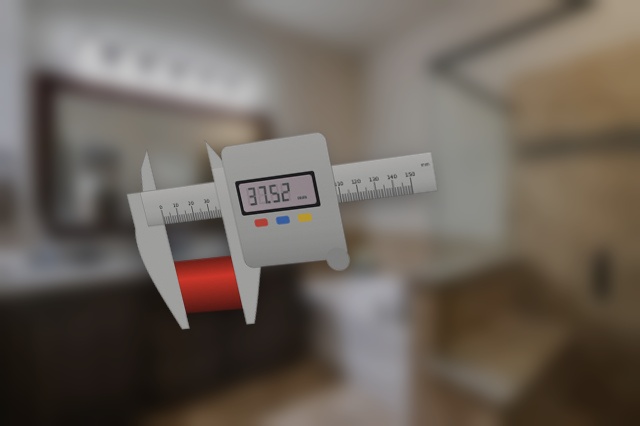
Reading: 37.52 mm
